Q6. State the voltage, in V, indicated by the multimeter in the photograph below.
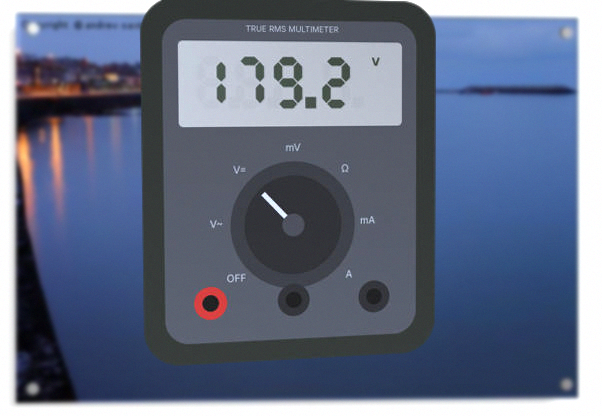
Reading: 179.2 V
